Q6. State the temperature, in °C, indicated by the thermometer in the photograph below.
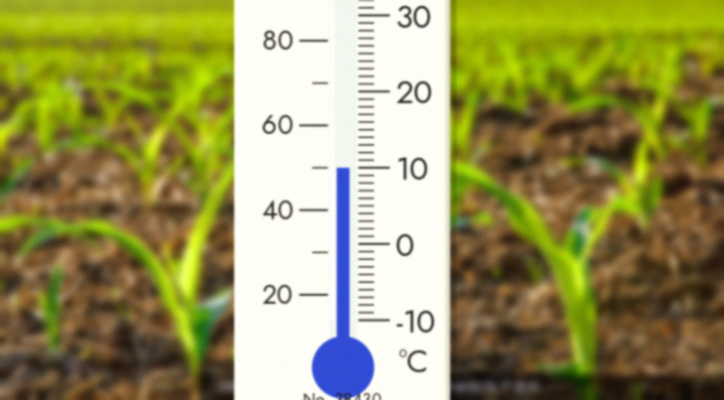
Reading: 10 °C
